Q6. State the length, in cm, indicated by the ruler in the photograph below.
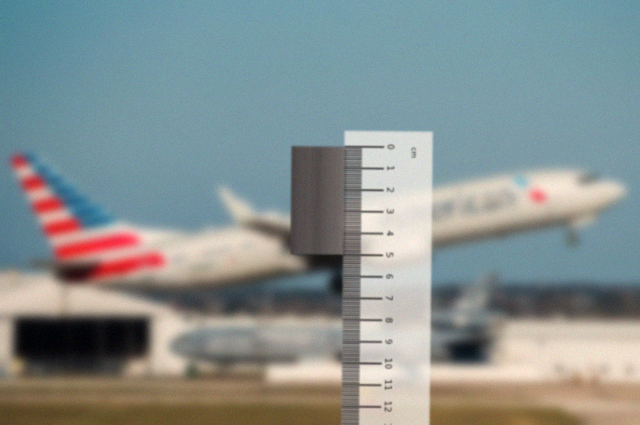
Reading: 5 cm
